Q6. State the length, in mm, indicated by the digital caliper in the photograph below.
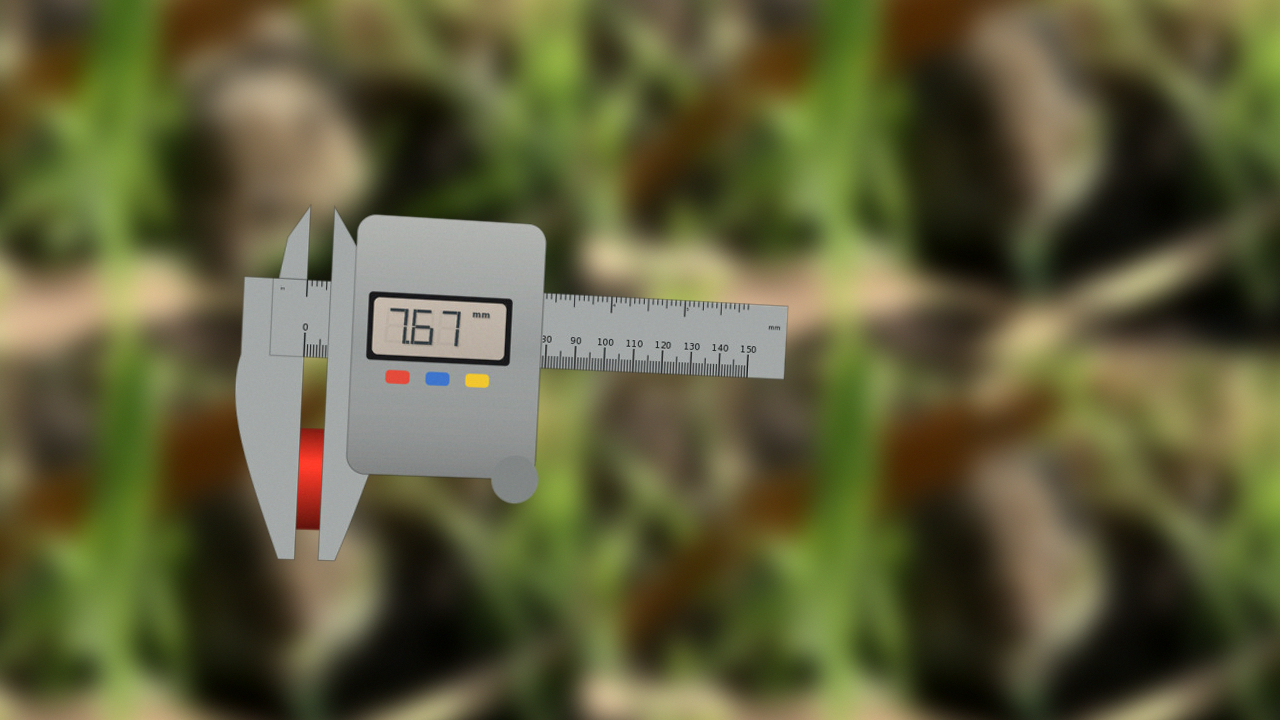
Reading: 7.67 mm
